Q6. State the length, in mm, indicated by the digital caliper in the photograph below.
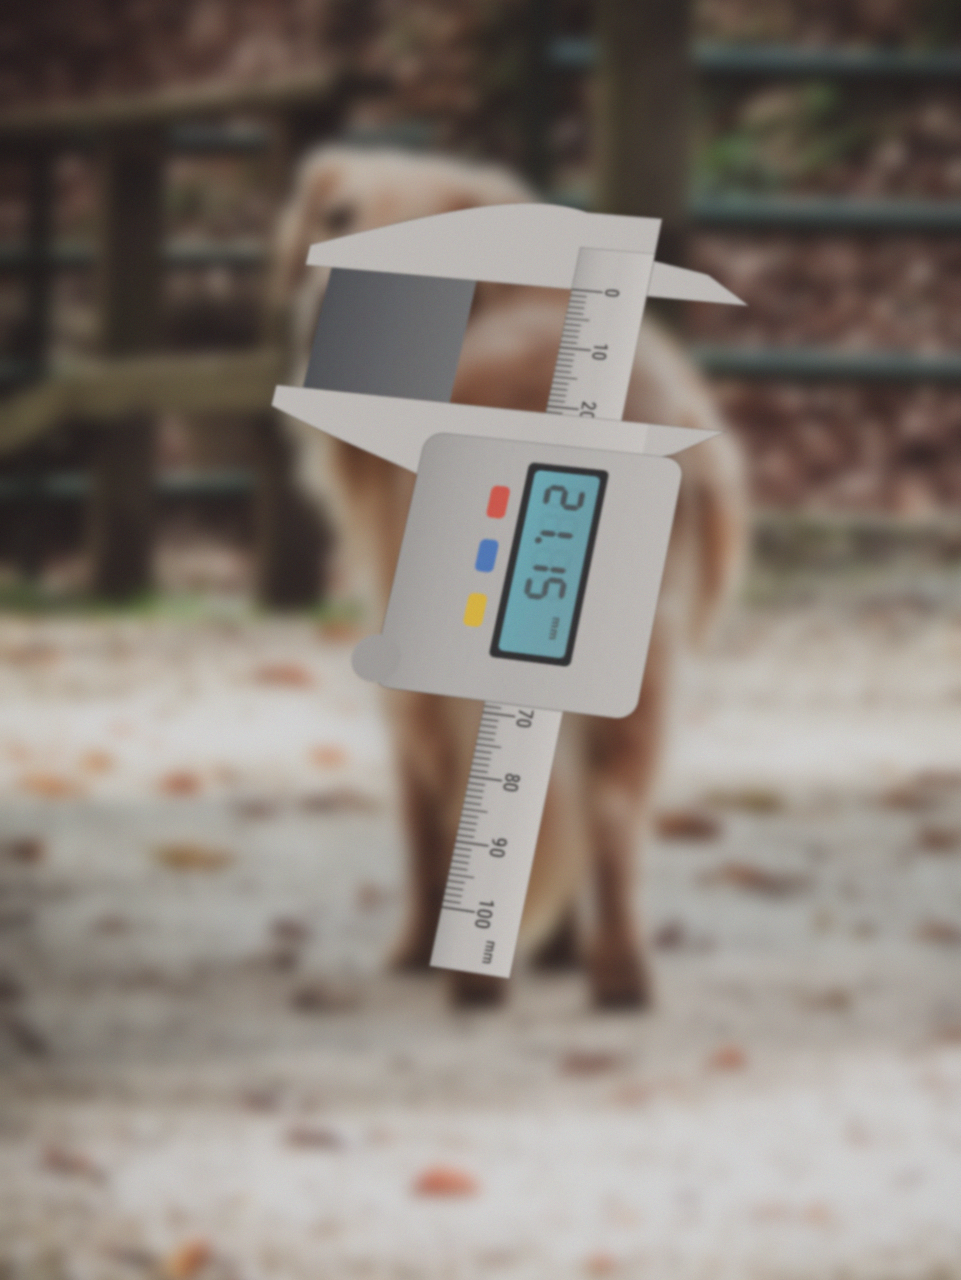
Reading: 21.15 mm
